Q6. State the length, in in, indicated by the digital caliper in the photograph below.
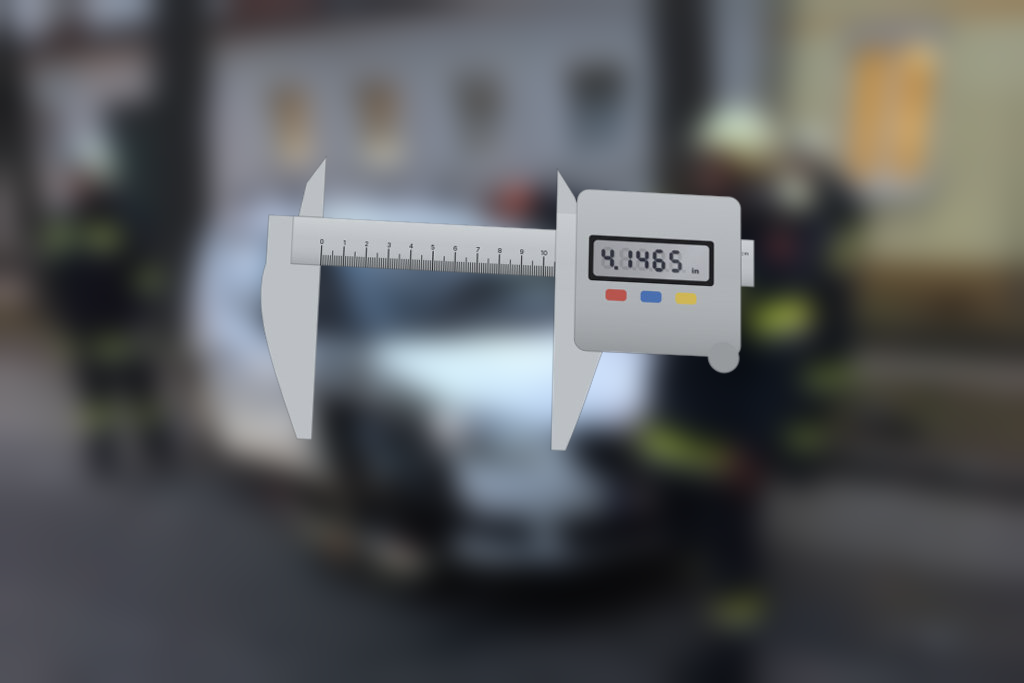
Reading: 4.1465 in
